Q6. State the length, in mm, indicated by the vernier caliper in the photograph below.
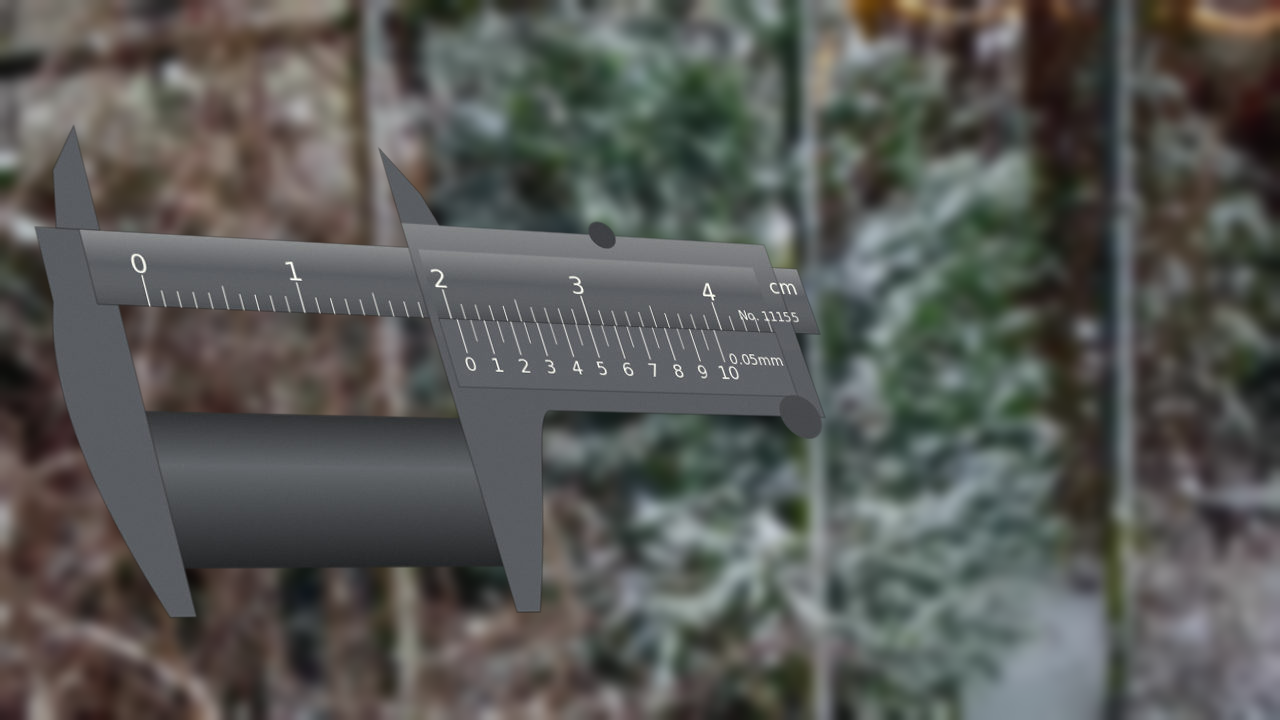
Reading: 20.4 mm
